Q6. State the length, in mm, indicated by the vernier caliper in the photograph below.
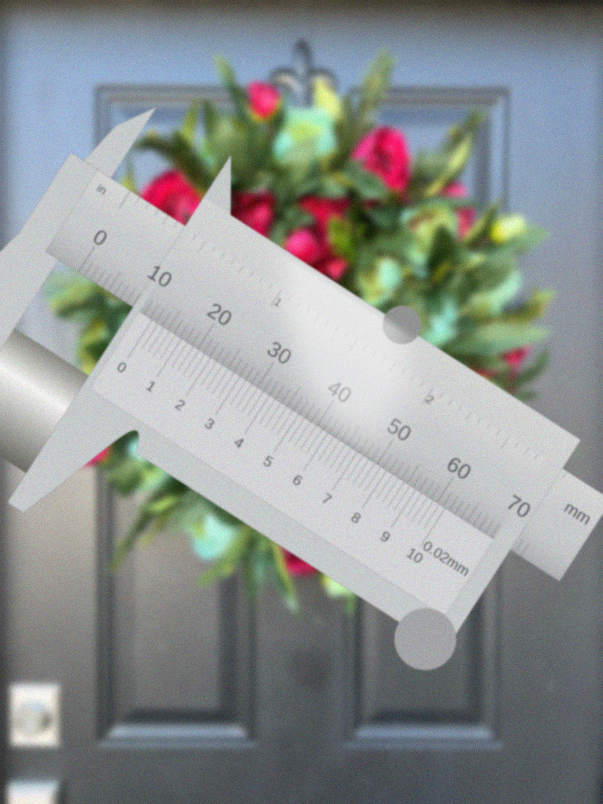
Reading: 12.4 mm
